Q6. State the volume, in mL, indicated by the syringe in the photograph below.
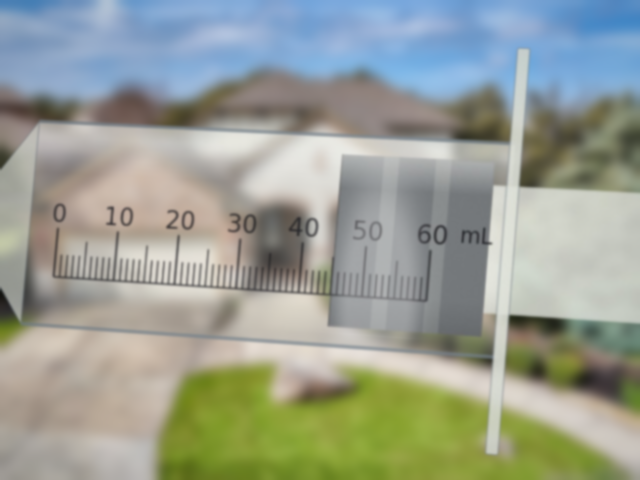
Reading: 45 mL
